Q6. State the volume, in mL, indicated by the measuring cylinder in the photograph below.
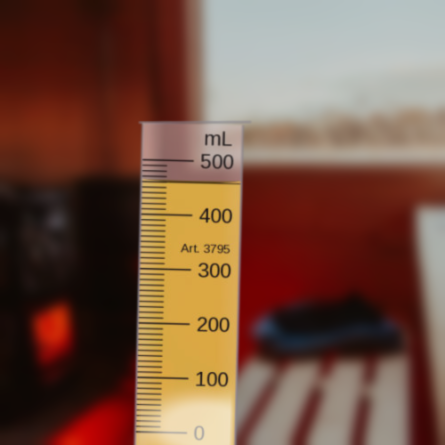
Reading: 460 mL
